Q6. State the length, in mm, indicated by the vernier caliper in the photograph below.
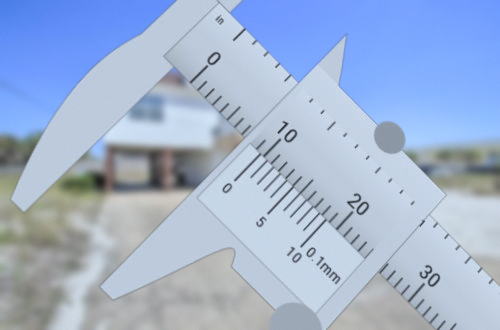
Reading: 9.6 mm
